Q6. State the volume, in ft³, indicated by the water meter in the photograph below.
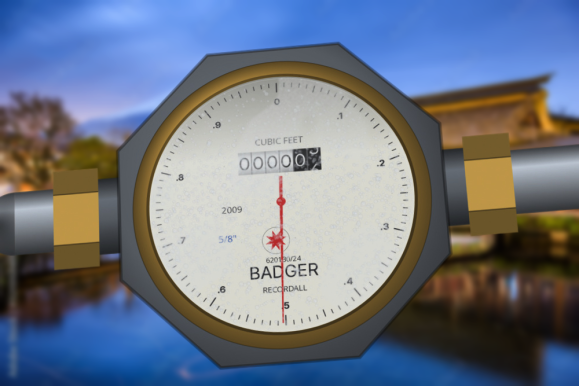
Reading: 5.50 ft³
